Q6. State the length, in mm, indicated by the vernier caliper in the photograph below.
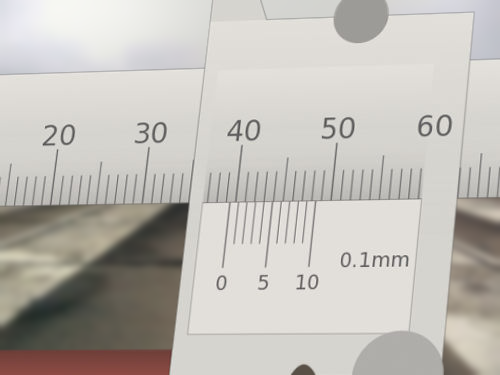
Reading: 39.4 mm
